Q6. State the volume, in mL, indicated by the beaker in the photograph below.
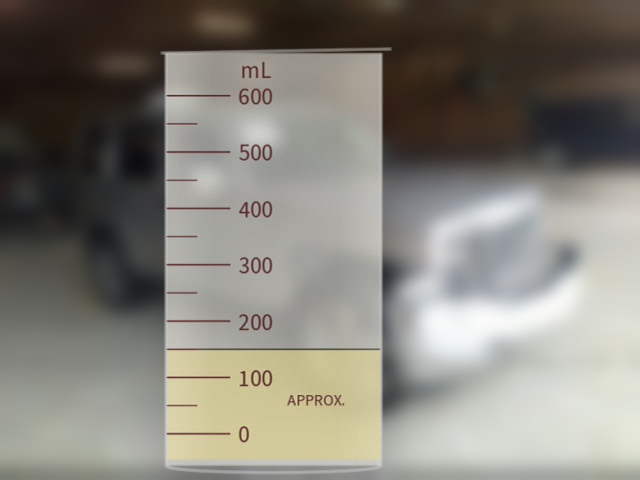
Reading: 150 mL
